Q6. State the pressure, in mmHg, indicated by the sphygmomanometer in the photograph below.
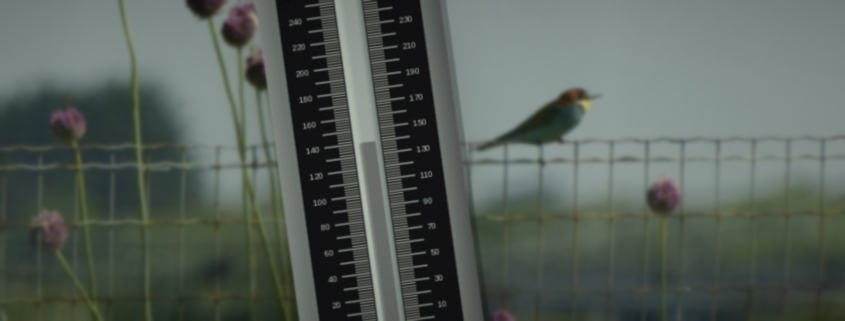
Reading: 140 mmHg
